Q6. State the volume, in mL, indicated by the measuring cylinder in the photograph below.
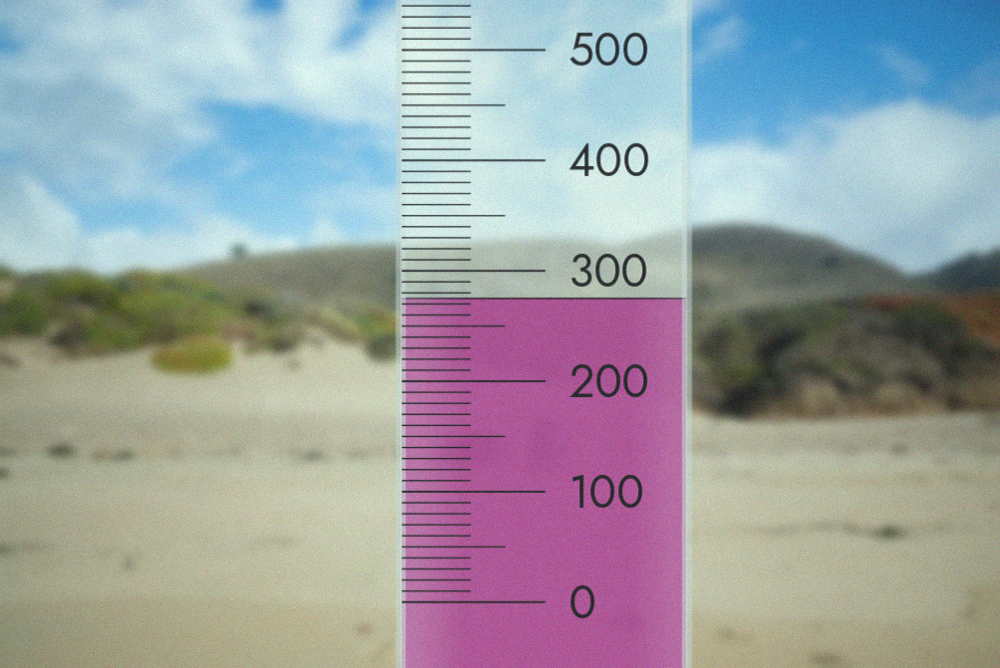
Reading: 275 mL
